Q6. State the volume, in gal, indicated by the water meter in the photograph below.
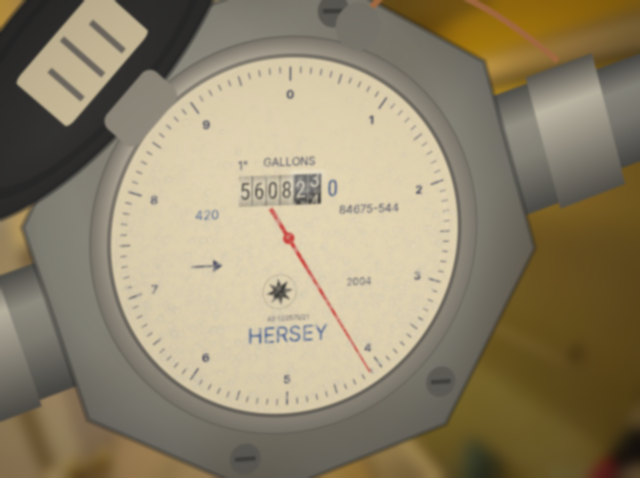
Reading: 5608234.1 gal
